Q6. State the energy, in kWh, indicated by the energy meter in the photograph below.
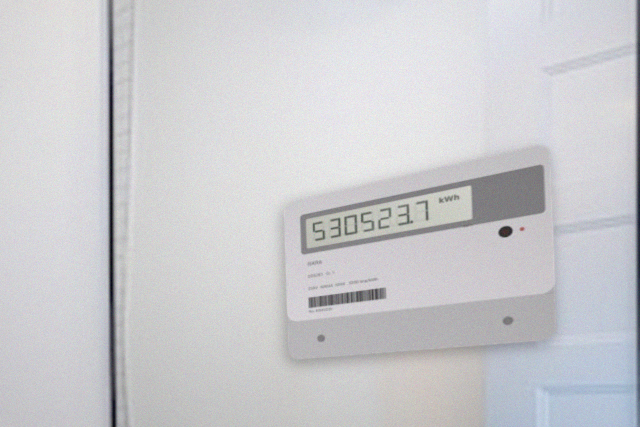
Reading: 530523.7 kWh
